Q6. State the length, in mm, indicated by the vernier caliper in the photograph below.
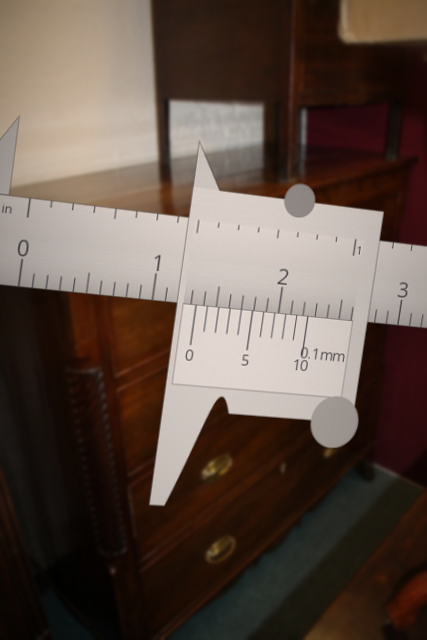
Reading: 13.4 mm
